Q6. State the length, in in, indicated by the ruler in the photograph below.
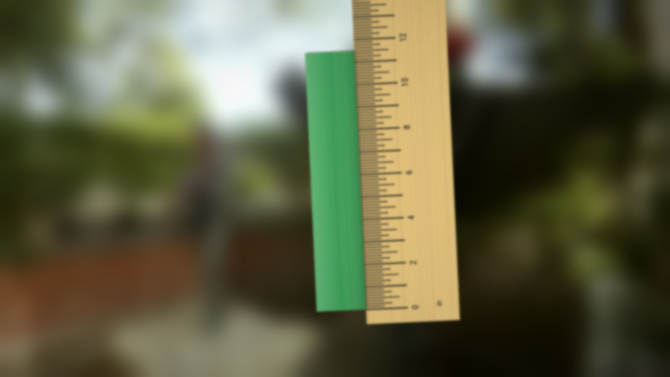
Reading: 11.5 in
